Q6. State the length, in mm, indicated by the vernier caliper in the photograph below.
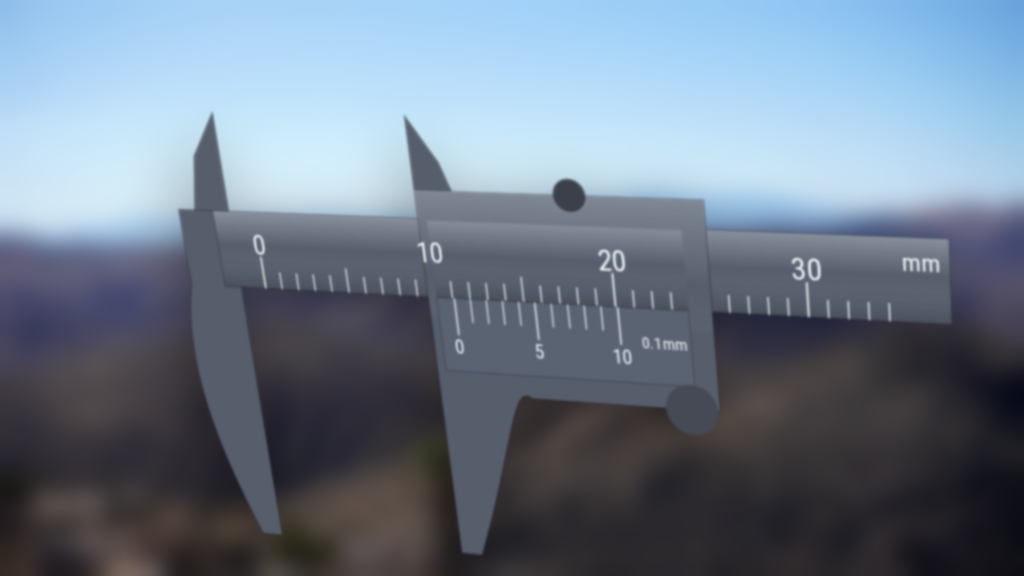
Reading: 11.1 mm
